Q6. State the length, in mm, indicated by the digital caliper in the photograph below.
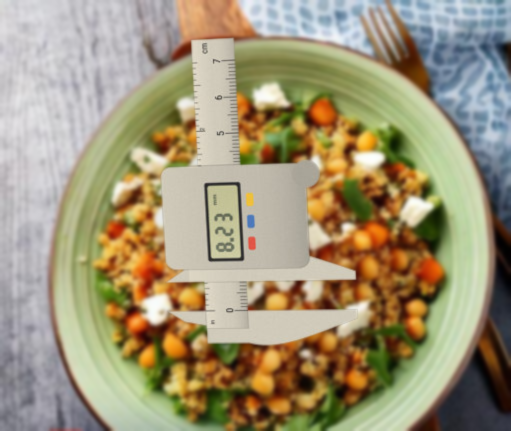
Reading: 8.23 mm
